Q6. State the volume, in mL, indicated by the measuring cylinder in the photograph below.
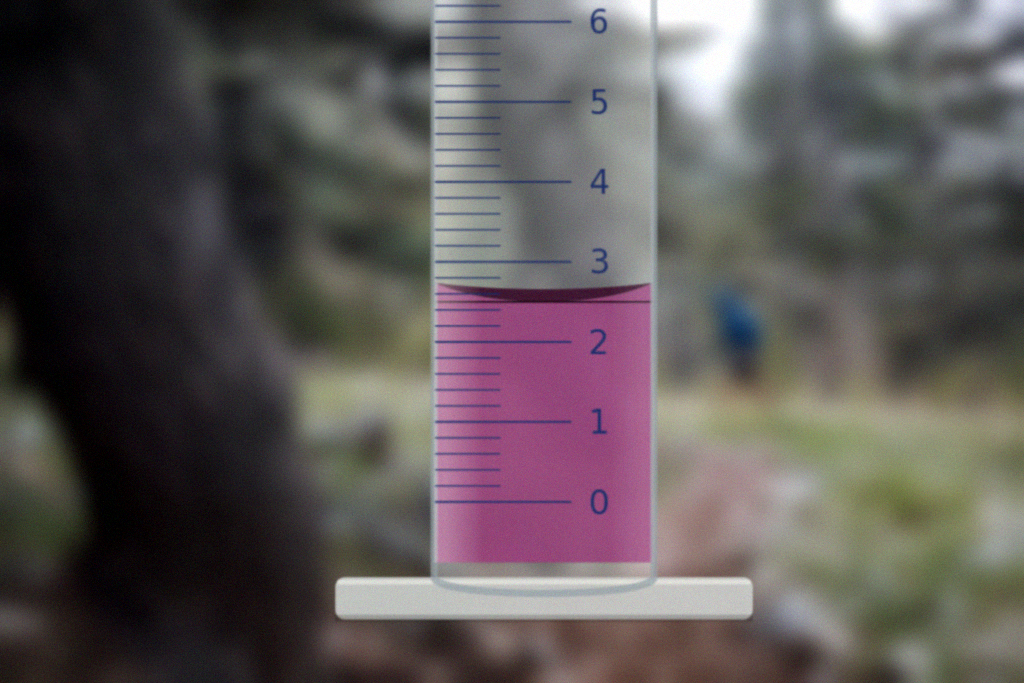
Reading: 2.5 mL
